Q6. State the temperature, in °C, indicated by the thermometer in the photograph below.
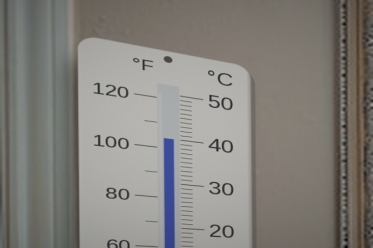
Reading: 40 °C
